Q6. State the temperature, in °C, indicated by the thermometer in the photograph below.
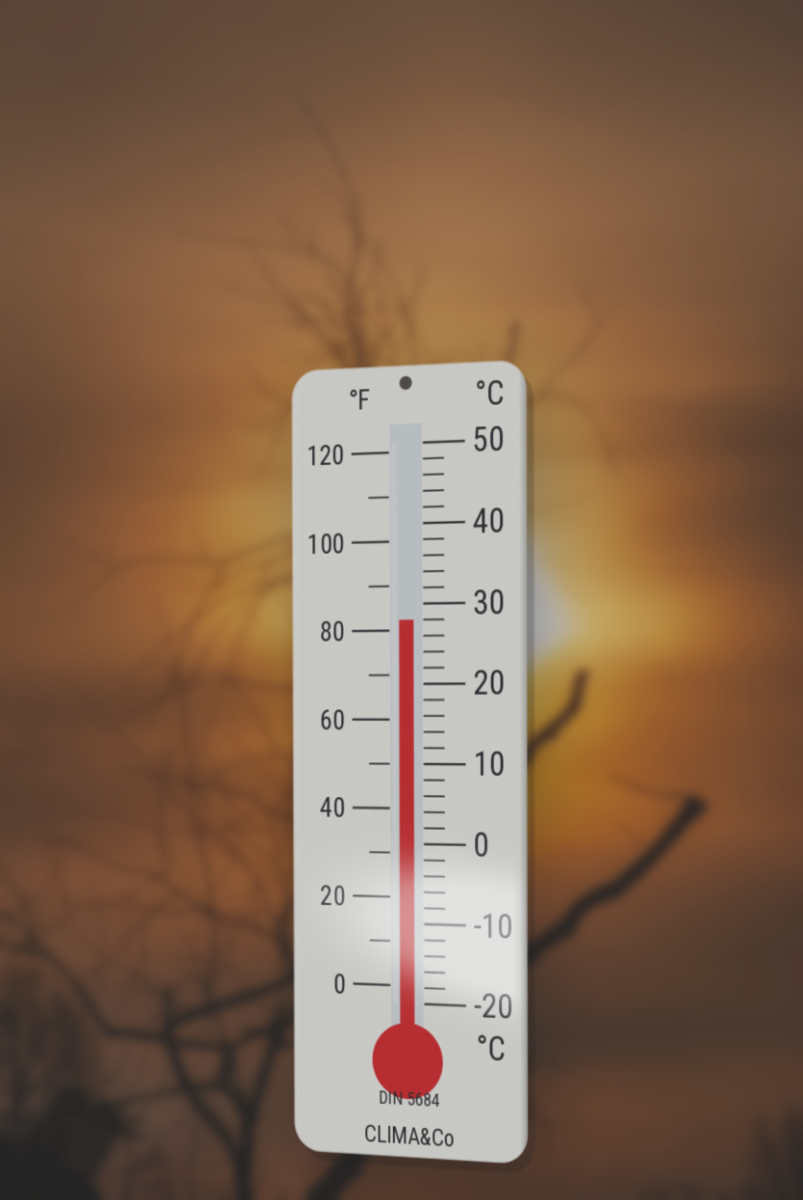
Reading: 28 °C
